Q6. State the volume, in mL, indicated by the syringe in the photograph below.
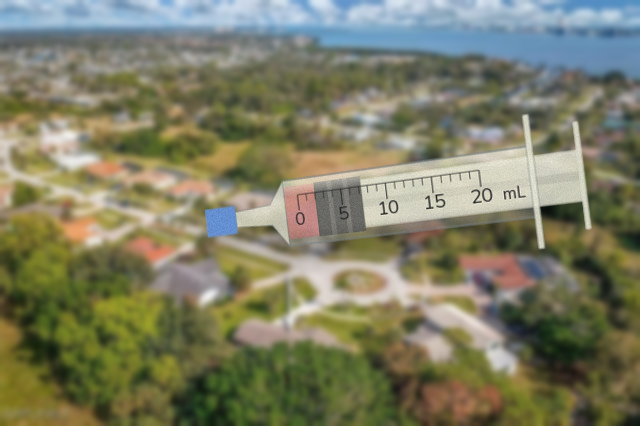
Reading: 2 mL
